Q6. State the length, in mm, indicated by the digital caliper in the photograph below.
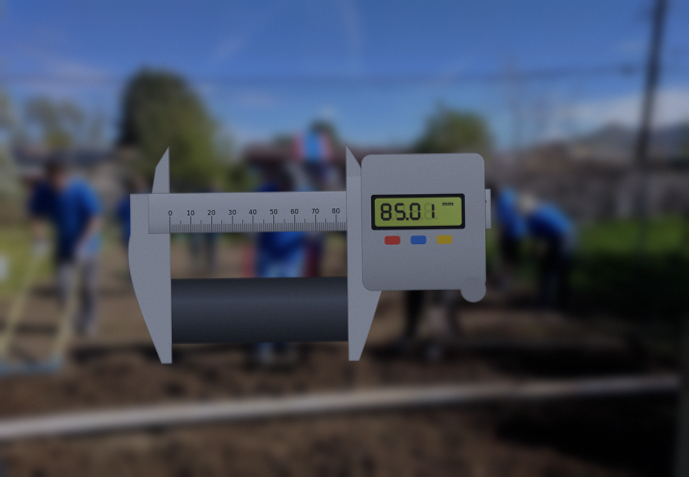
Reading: 85.01 mm
